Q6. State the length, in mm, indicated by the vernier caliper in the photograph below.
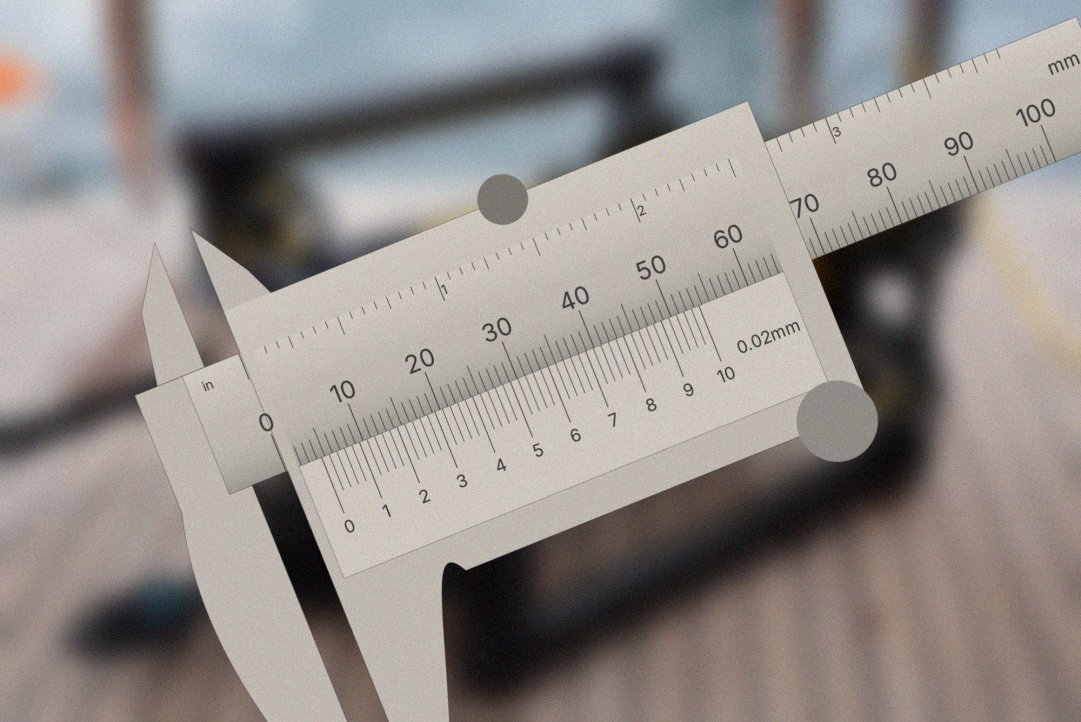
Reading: 4.6 mm
